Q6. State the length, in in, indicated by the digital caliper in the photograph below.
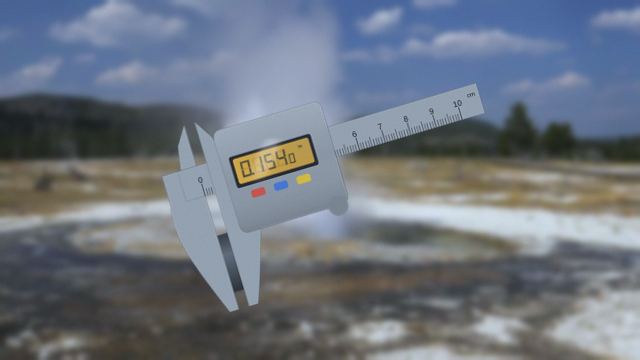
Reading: 0.1540 in
